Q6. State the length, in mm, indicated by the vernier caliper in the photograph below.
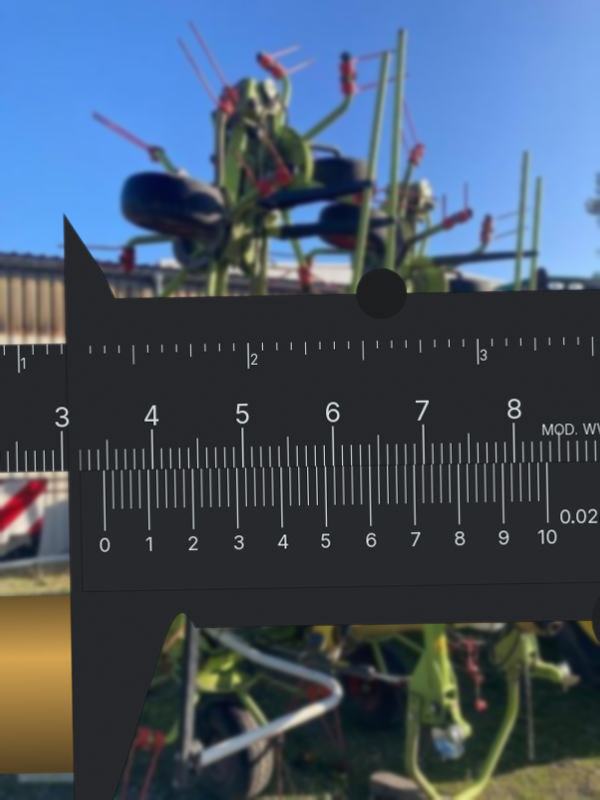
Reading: 34.6 mm
